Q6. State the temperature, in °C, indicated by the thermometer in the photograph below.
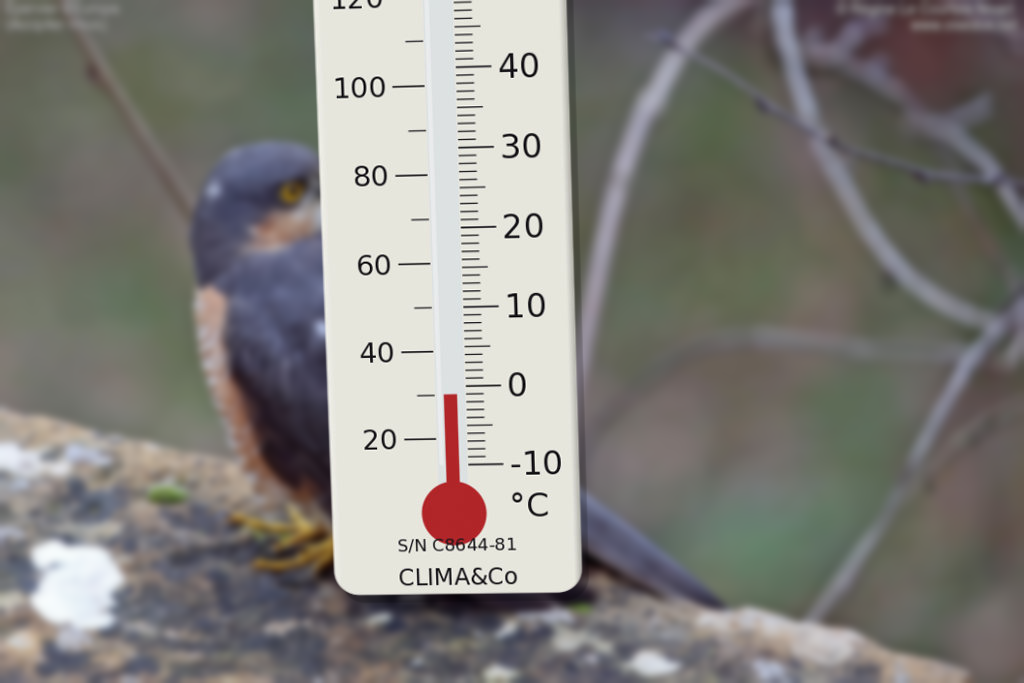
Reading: -1 °C
